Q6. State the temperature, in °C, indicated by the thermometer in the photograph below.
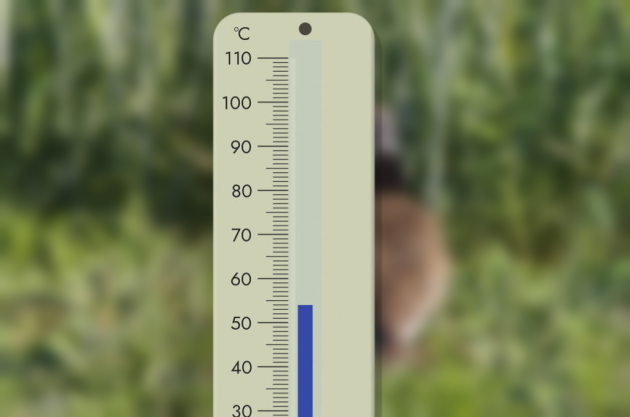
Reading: 54 °C
